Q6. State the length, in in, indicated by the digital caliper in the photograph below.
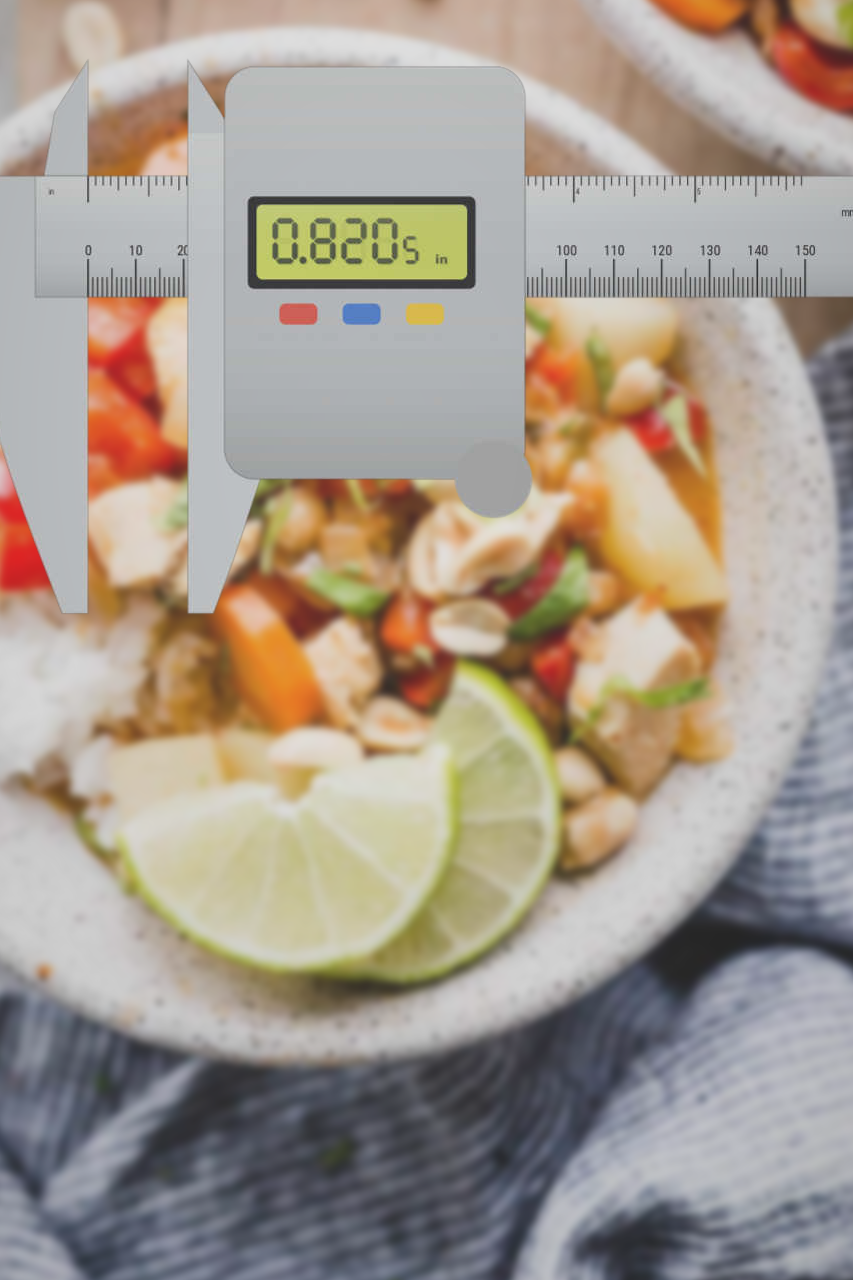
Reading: 0.8205 in
